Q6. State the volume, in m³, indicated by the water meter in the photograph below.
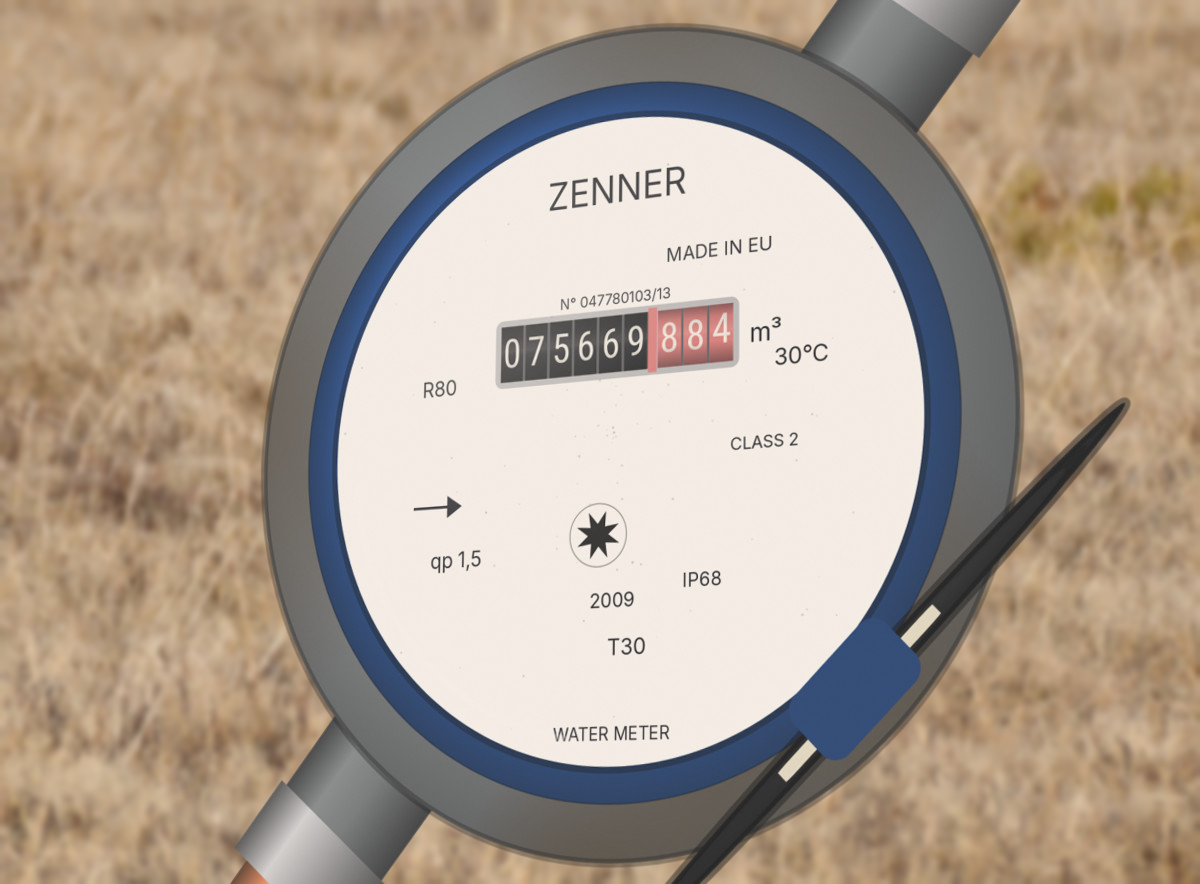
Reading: 75669.884 m³
